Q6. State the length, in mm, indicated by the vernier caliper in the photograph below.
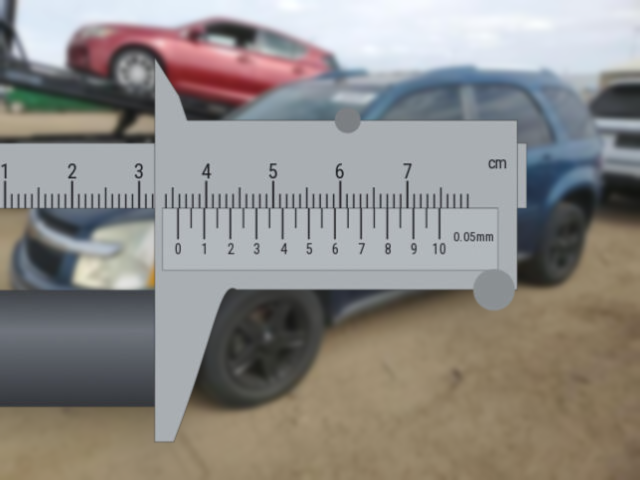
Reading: 35.8 mm
